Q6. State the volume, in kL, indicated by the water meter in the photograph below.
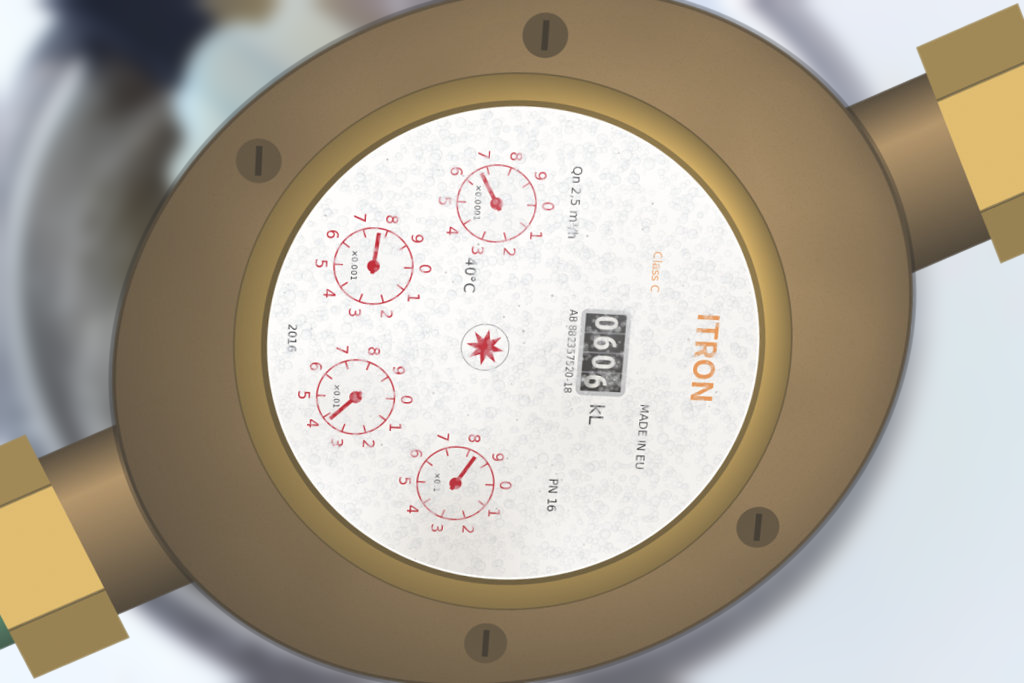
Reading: 605.8376 kL
